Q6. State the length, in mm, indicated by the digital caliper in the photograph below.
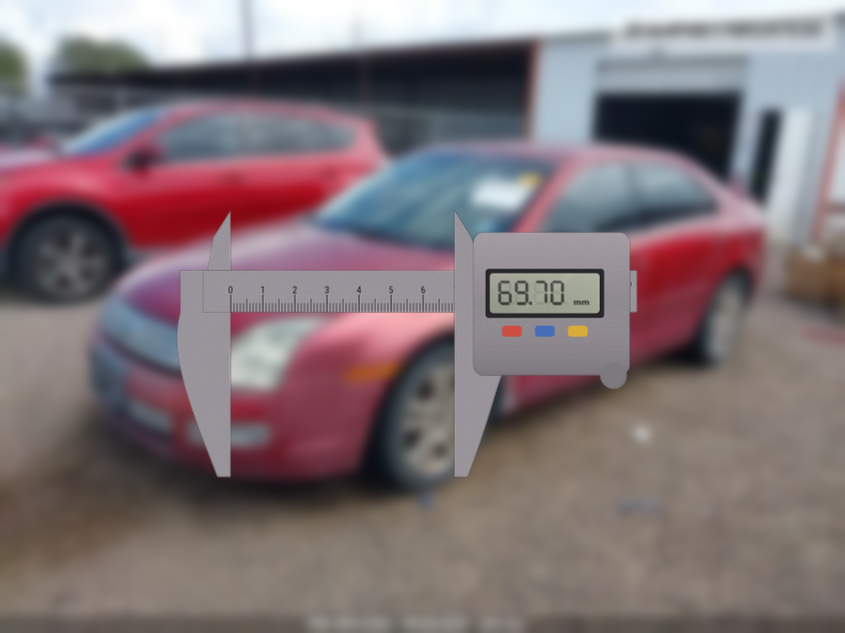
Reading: 69.70 mm
